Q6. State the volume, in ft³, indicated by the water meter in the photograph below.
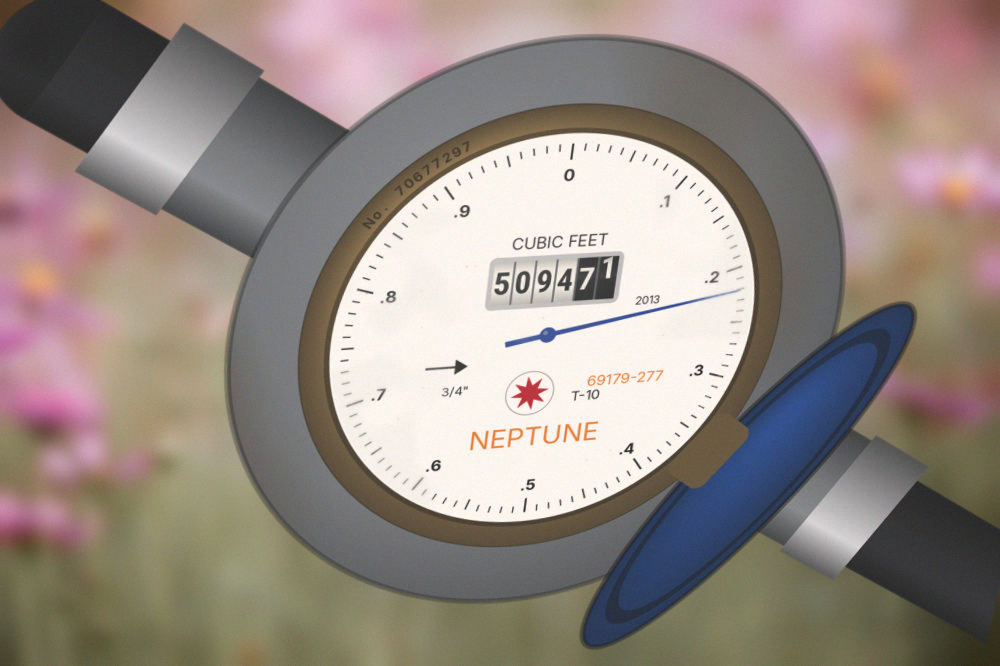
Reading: 509471.22 ft³
